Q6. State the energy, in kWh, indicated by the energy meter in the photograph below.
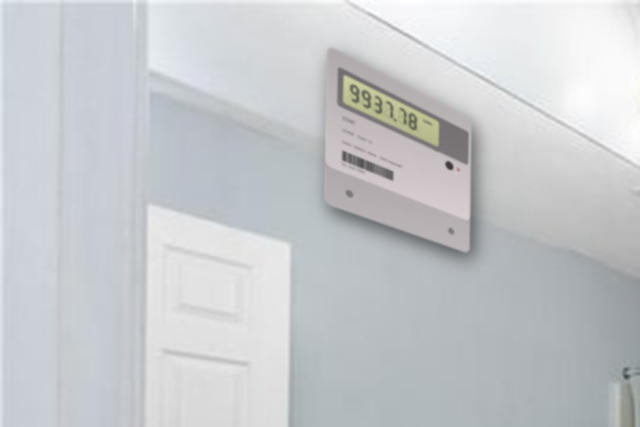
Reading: 9937.78 kWh
